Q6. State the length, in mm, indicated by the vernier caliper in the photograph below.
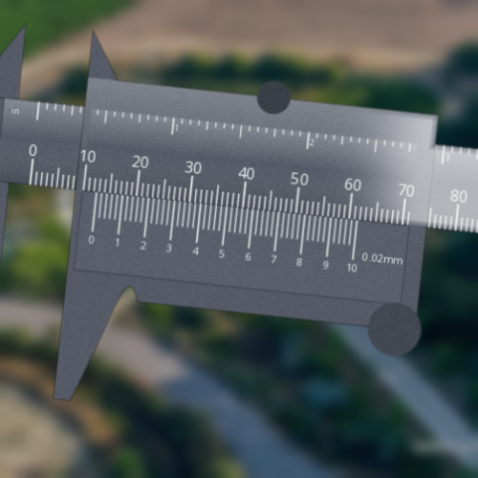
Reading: 12.5 mm
